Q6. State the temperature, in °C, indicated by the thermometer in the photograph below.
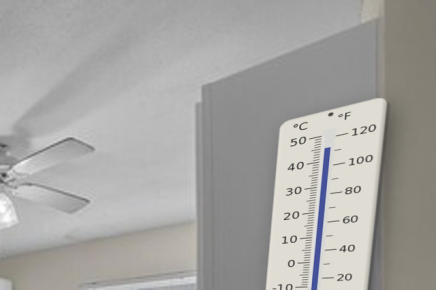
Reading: 45 °C
